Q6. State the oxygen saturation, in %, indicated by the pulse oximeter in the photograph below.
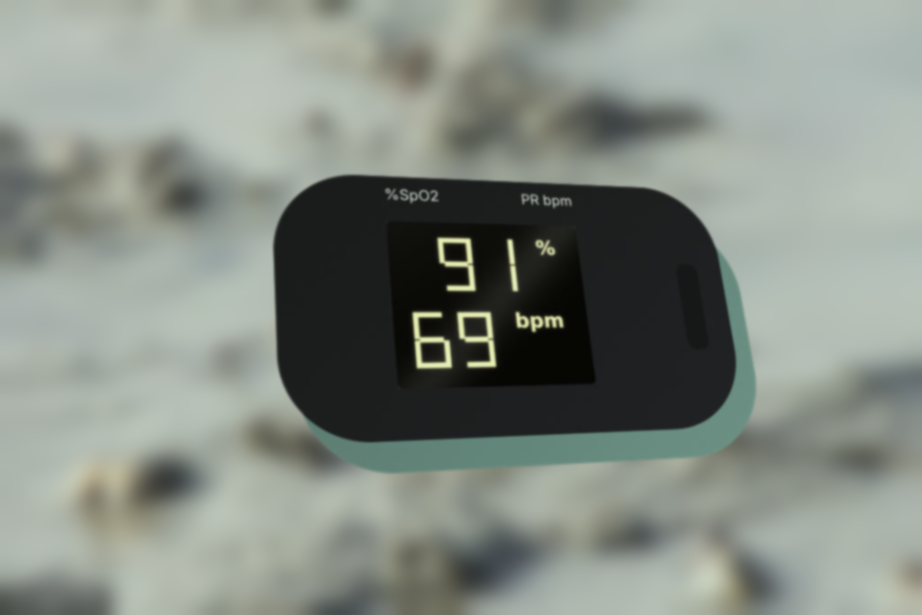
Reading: 91 %
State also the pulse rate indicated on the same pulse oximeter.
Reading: 69 bpm
